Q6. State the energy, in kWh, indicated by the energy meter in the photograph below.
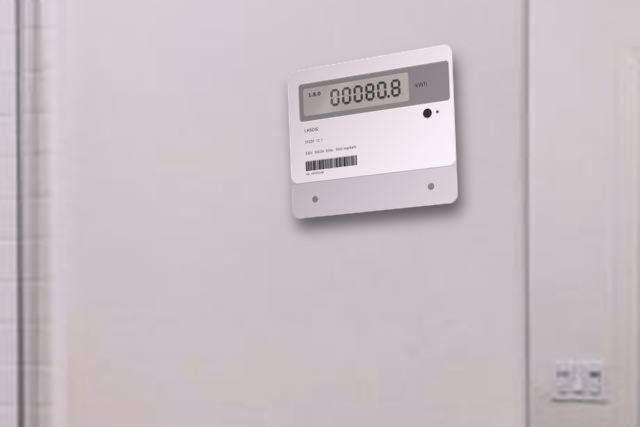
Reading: 80.8 kWh
